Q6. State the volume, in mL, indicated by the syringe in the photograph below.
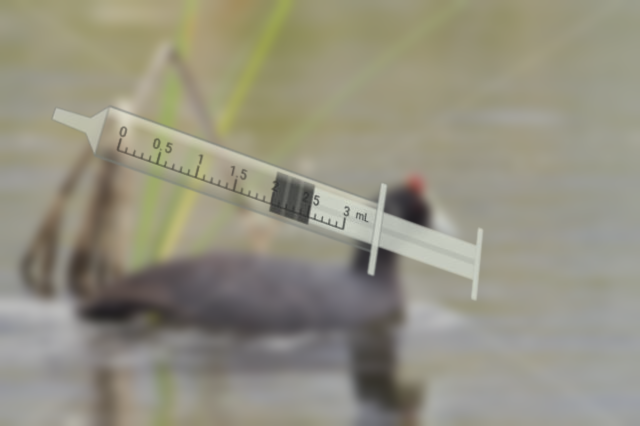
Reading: 2 mL
